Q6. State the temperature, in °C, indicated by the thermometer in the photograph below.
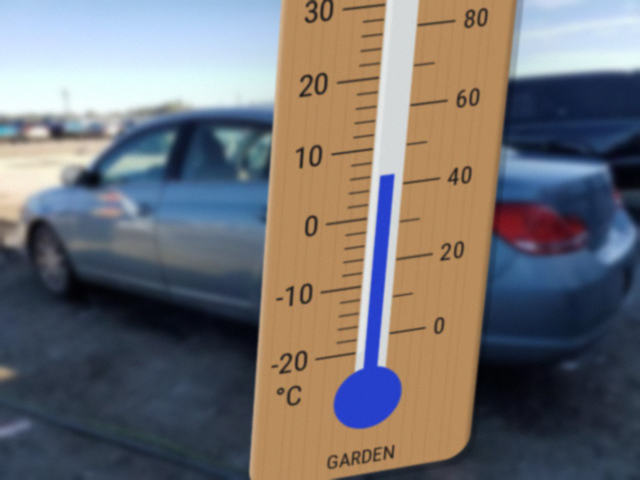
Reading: 6 °C
